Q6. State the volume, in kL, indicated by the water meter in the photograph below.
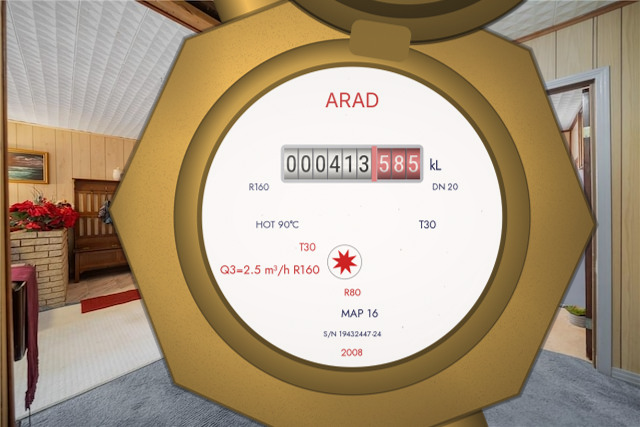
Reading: 413.585 kL
